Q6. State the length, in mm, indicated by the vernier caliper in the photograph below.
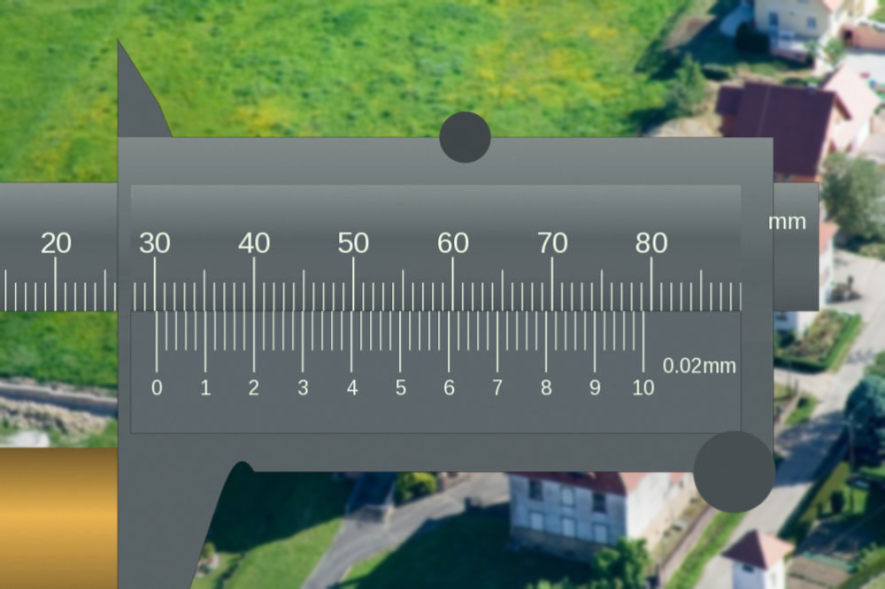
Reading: 30.2 mm
